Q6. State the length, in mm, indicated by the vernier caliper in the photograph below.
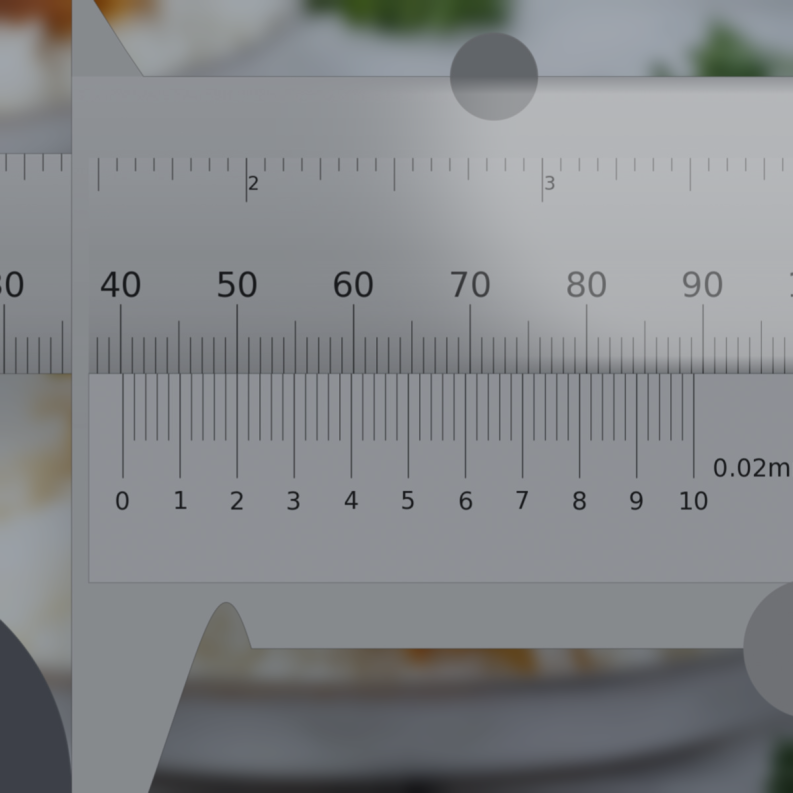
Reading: 40.2 mm
